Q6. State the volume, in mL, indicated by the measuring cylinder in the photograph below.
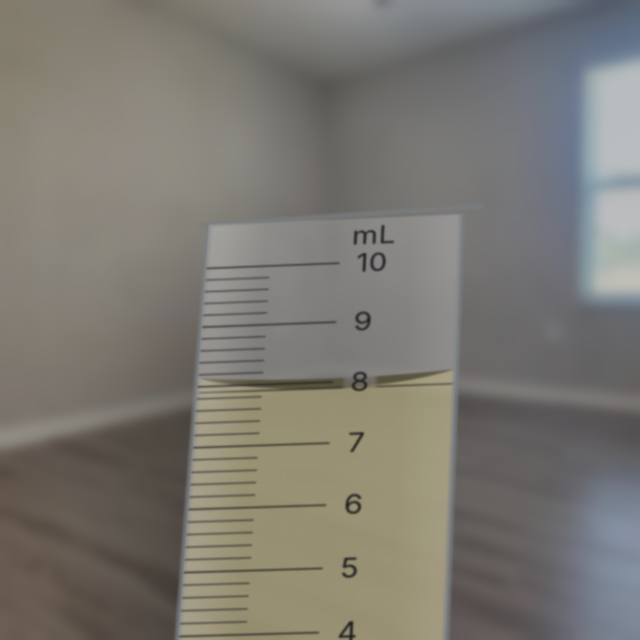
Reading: 7.9 mL
